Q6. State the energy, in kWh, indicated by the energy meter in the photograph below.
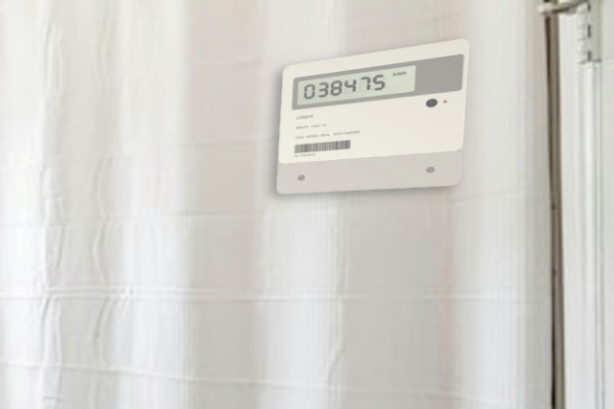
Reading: 38475 kWh
